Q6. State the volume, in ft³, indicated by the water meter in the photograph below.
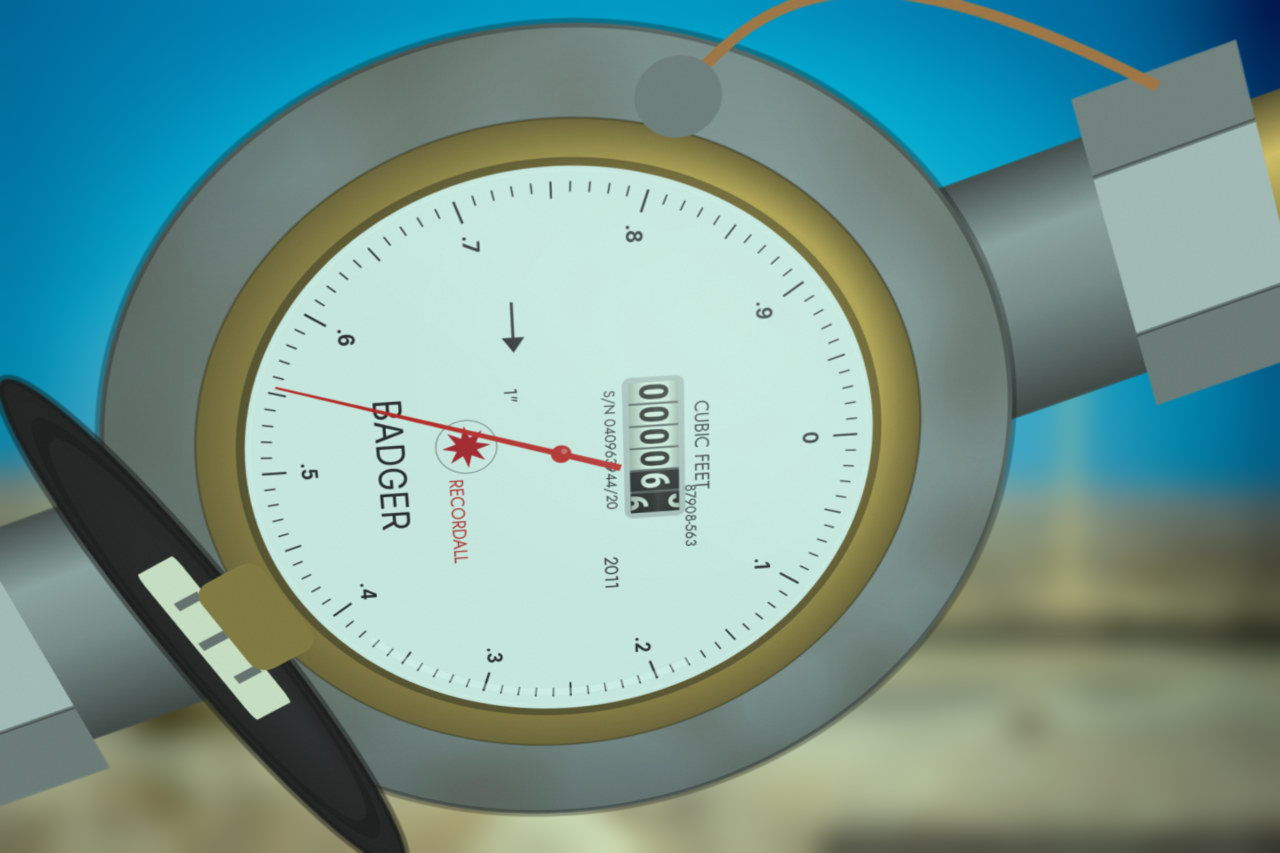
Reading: 65.55 ft³
